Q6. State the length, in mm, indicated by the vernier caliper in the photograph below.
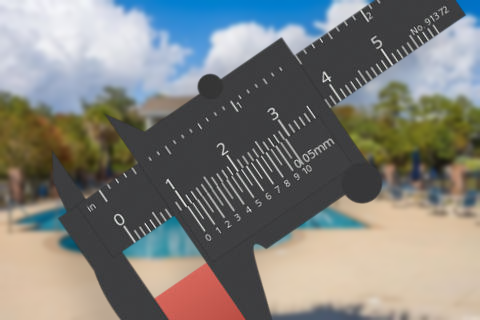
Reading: 10.2 mm
